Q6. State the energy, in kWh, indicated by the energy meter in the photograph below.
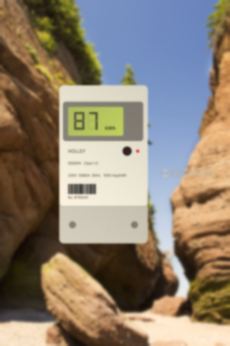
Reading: 87 kWh
